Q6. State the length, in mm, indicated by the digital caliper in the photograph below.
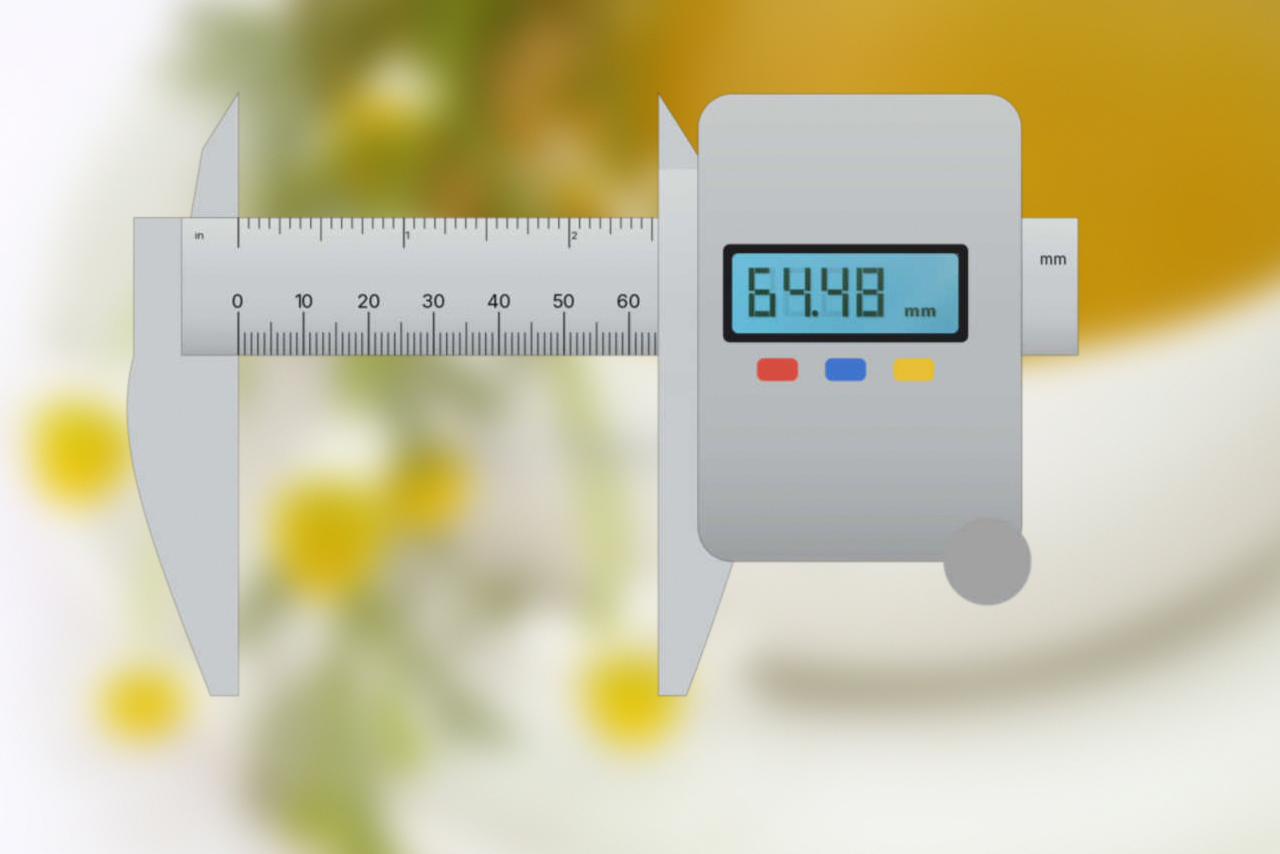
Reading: 64.48 mm
